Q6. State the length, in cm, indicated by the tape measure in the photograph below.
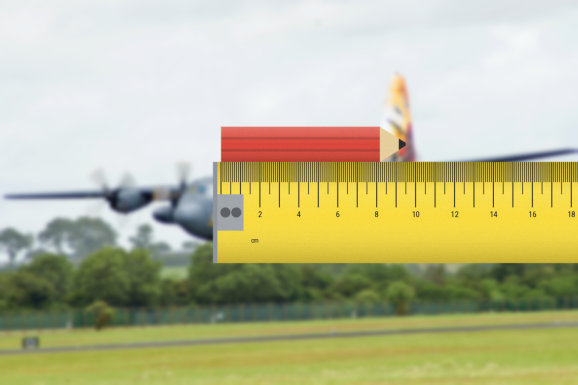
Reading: 9.5 cm
